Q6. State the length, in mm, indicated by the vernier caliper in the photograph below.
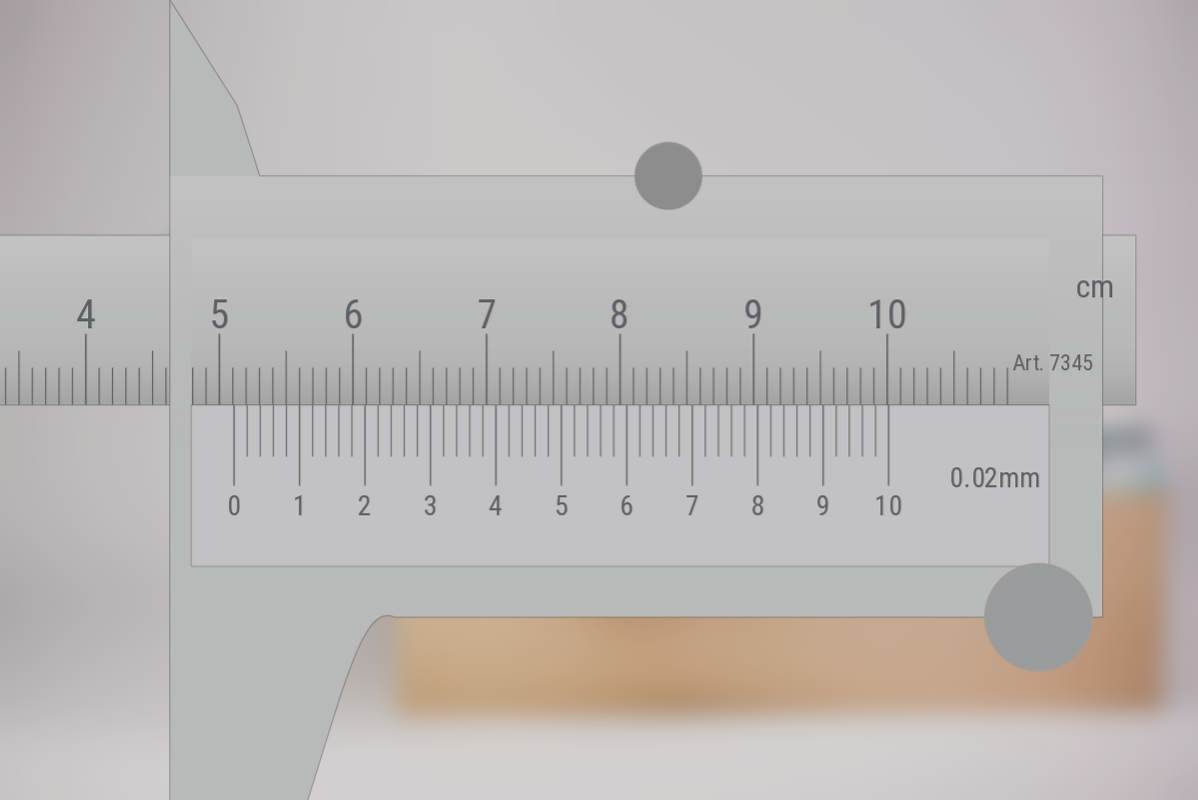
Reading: 51.1 mm
